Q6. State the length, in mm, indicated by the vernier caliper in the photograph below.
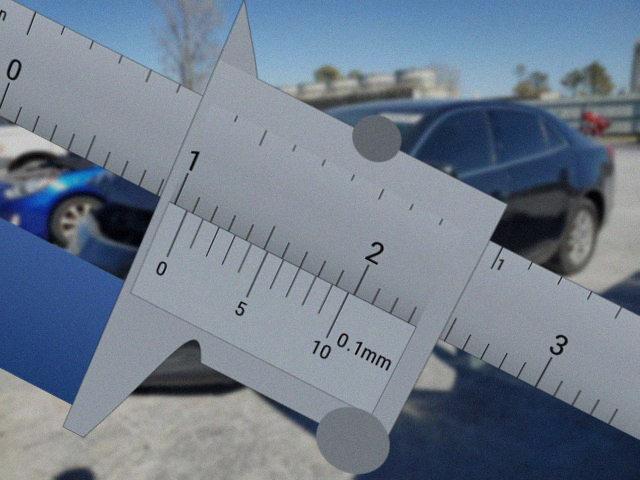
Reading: 10.7 mm
